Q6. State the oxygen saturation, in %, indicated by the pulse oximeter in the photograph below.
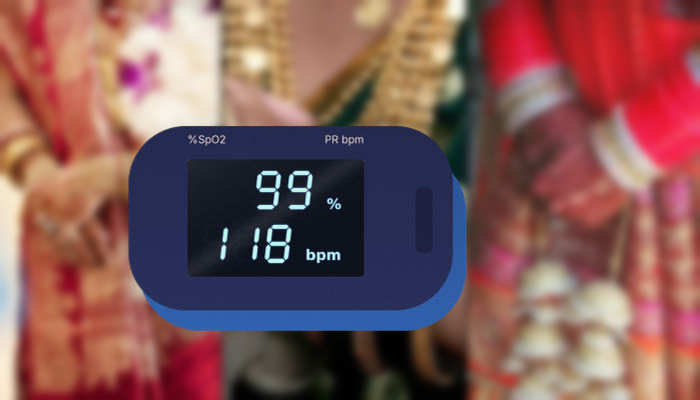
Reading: 99 %
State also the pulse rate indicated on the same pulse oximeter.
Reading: 118 bpm
